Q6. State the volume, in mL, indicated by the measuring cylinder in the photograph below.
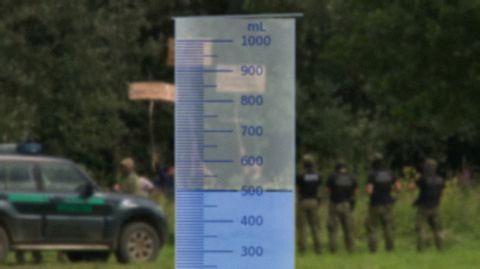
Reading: 500 mL
